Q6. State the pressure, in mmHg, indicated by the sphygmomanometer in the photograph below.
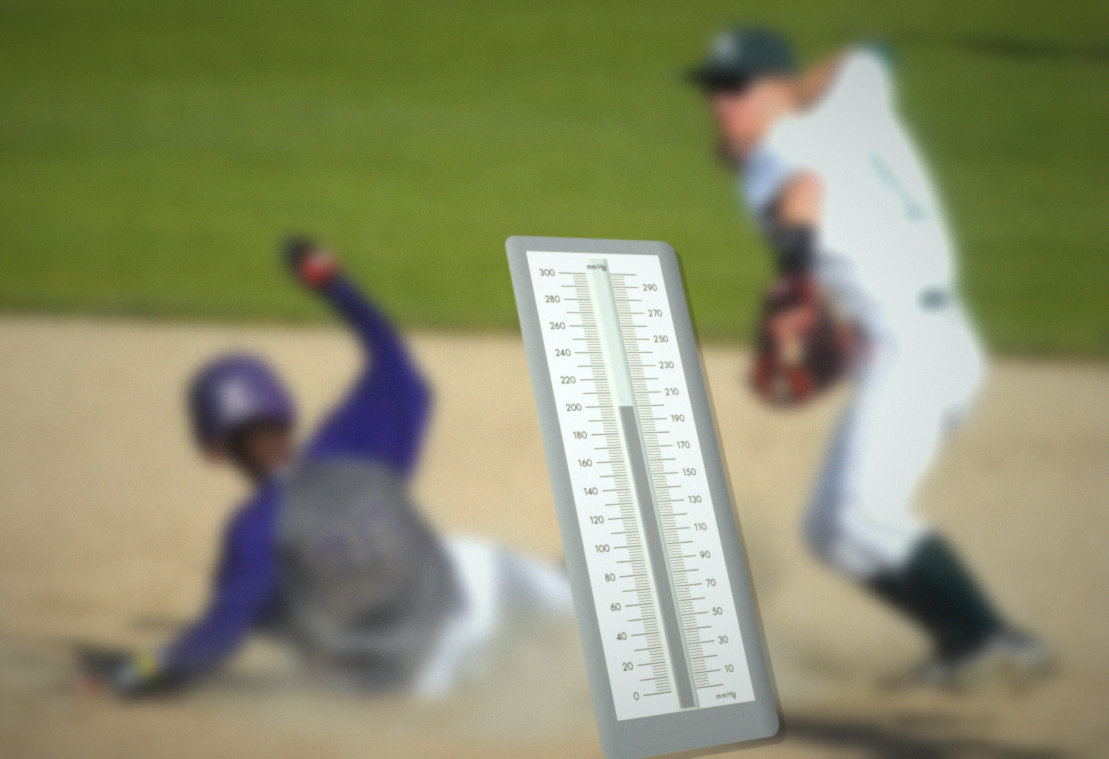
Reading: 200 mmHg
